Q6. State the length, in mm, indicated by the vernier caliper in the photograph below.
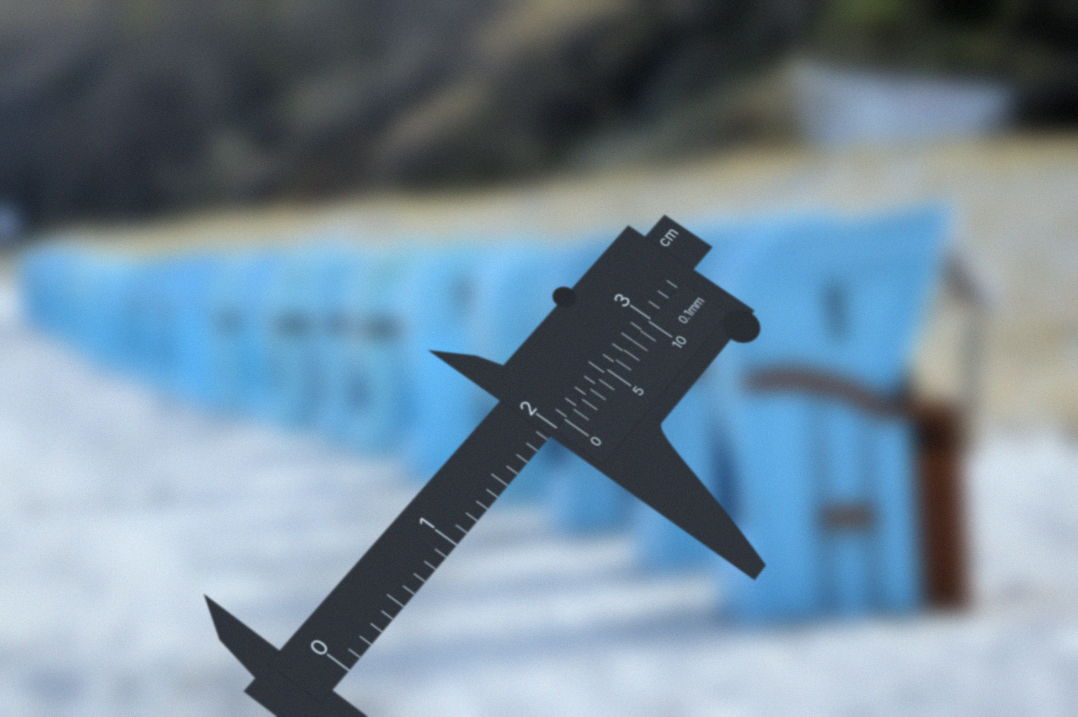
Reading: 20.8 mm
